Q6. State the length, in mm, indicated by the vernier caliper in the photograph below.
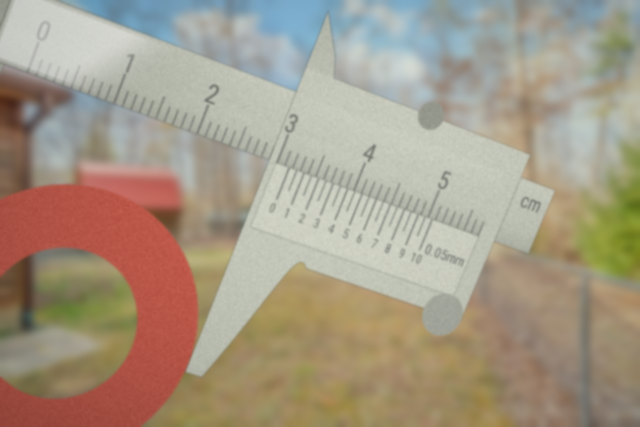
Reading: 31.6 mm
